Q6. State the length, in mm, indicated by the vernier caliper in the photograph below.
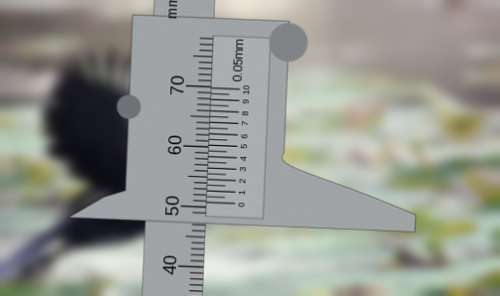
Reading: 50.8 mm
